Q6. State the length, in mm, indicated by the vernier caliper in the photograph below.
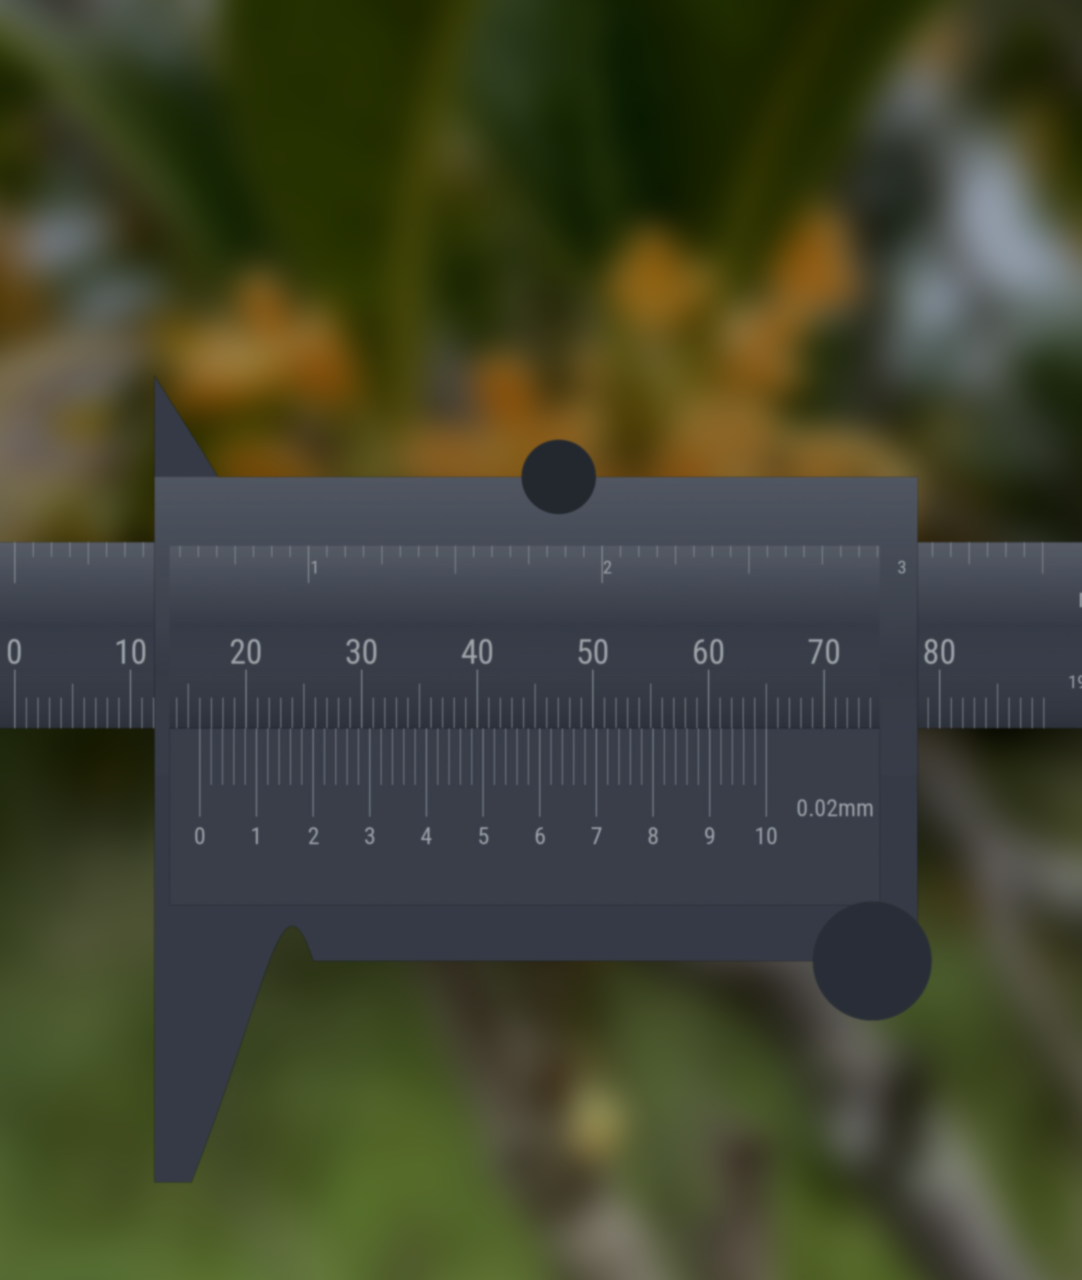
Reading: 16.0 mm
